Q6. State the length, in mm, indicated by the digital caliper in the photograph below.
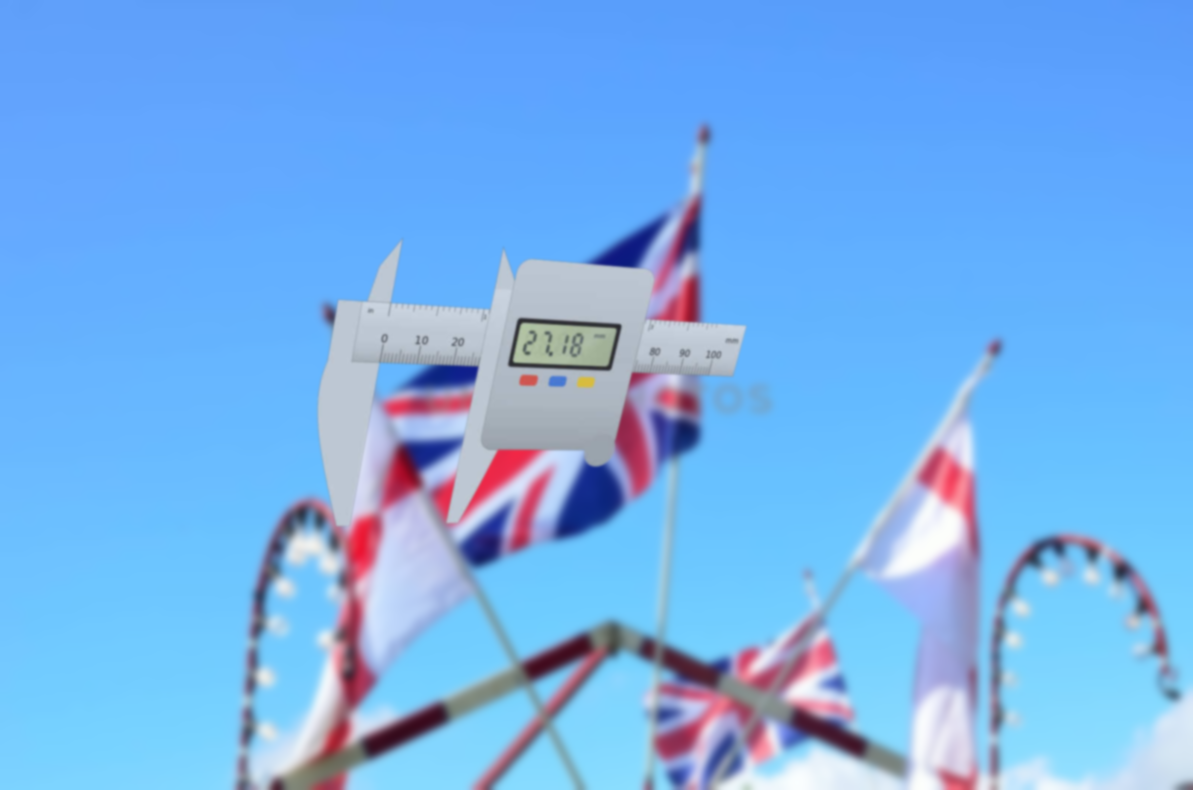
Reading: 27.18 mm
